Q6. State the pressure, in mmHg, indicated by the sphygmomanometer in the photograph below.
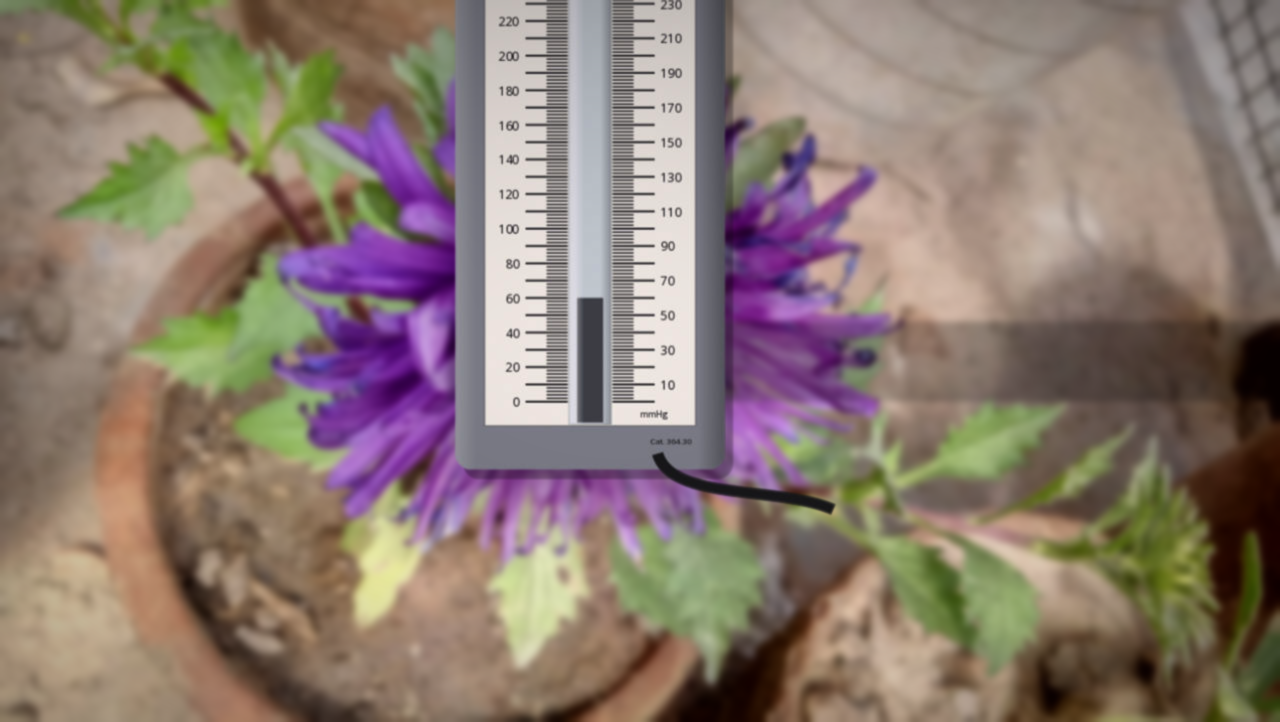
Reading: 60 mmHg
